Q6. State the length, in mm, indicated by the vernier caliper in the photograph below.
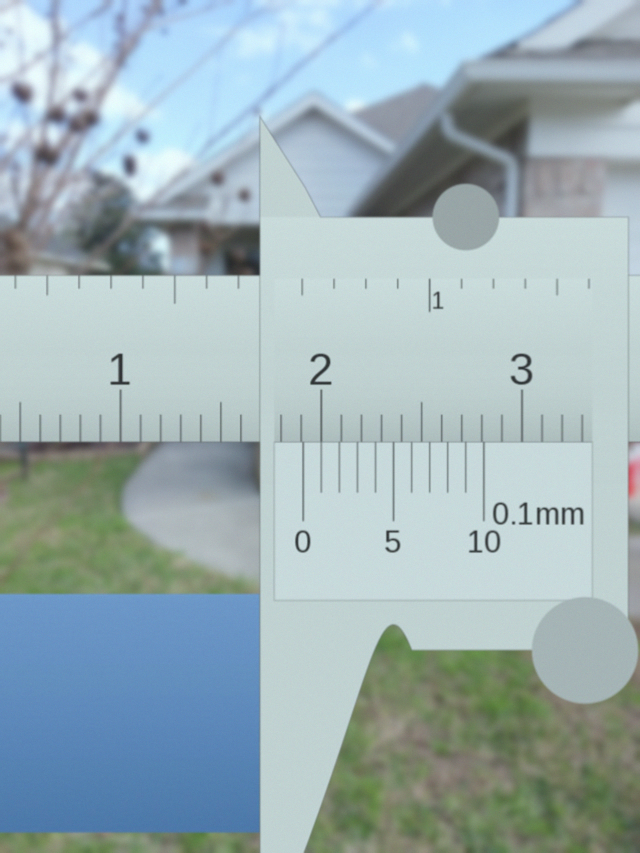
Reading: 19.1 mm
